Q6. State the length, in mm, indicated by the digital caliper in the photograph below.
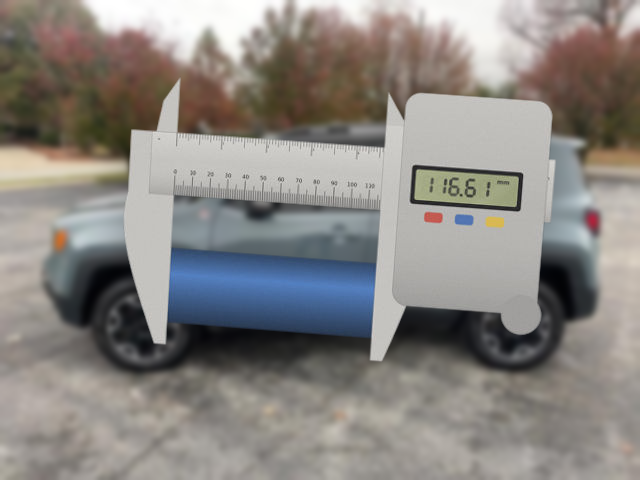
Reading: 116.61 mm
